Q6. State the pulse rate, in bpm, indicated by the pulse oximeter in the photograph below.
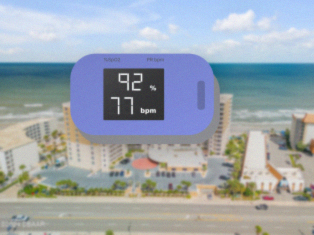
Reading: 77 bpm
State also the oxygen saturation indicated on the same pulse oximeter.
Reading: 92 %
